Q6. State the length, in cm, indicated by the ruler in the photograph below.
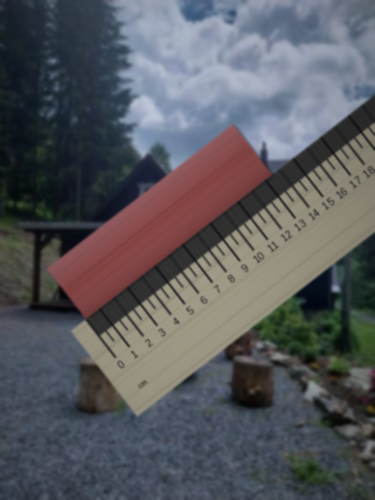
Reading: 13.5 cm
